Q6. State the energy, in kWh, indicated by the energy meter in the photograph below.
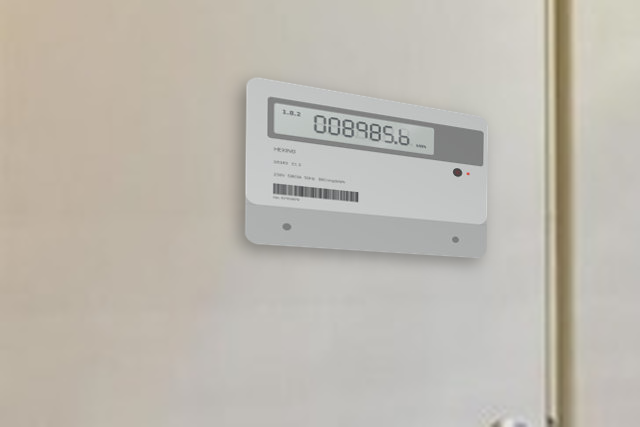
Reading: 8985.6 kWh
